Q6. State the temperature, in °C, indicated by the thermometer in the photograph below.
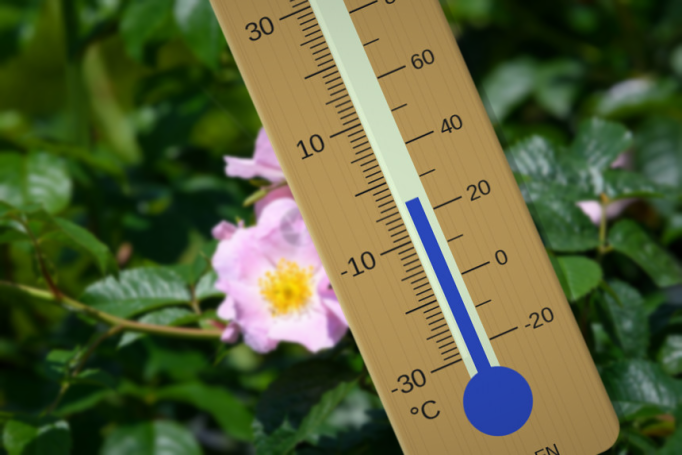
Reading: -4 °C
